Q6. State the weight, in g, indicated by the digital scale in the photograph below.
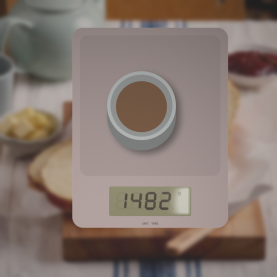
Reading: 1482 g
